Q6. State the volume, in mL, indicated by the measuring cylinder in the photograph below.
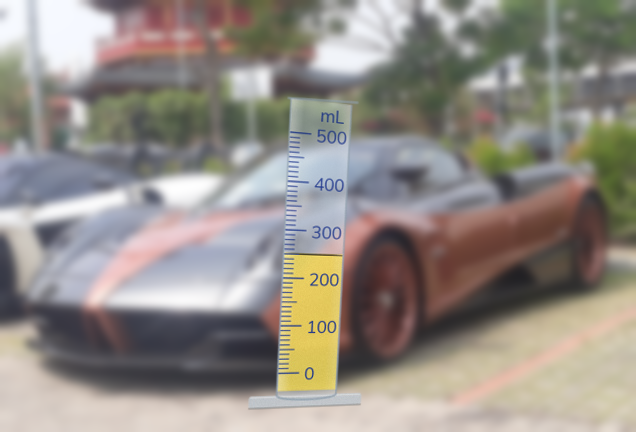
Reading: 250 mL
